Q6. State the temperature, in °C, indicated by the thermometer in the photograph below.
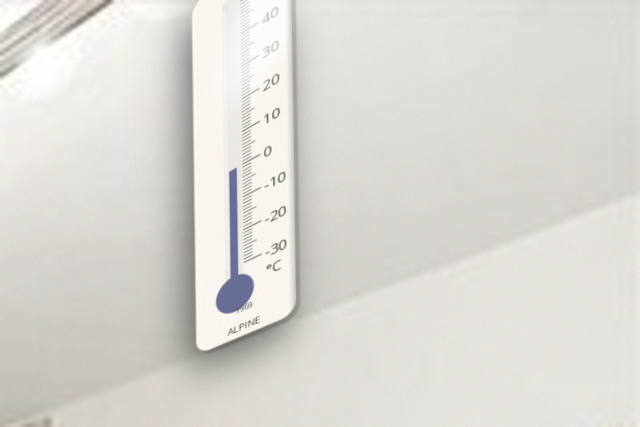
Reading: 0 °C
